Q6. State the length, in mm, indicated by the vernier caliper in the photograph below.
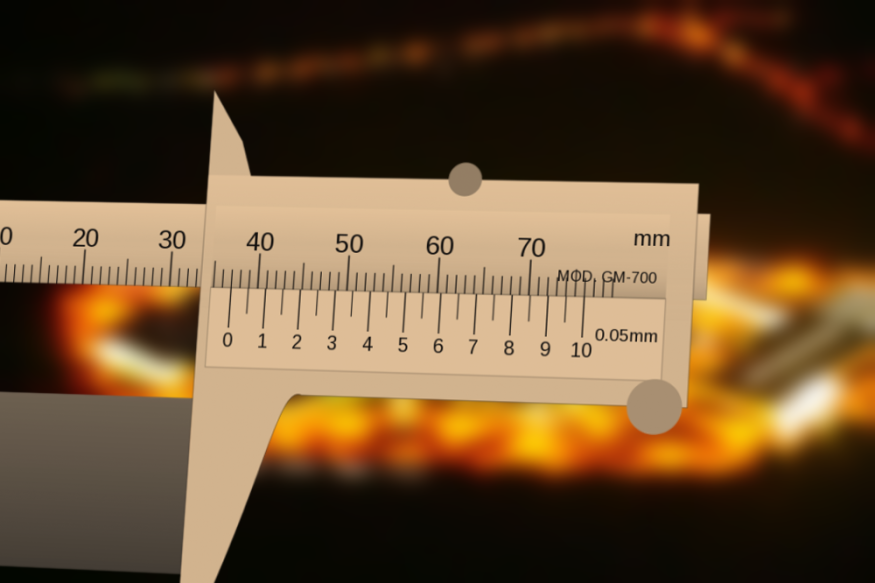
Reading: 37.0 mm
